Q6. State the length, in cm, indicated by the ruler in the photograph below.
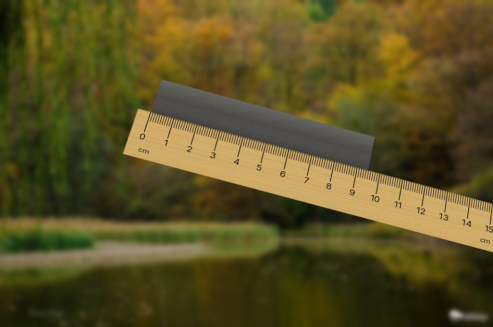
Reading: 9.5 cm
